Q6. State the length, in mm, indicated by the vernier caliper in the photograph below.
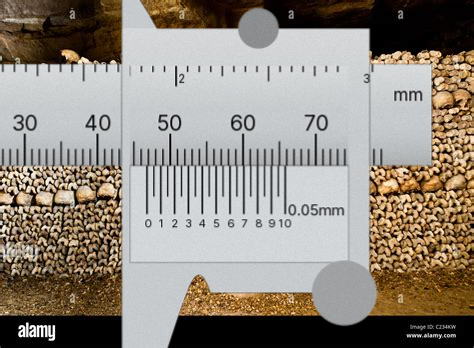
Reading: 46.8 mm
